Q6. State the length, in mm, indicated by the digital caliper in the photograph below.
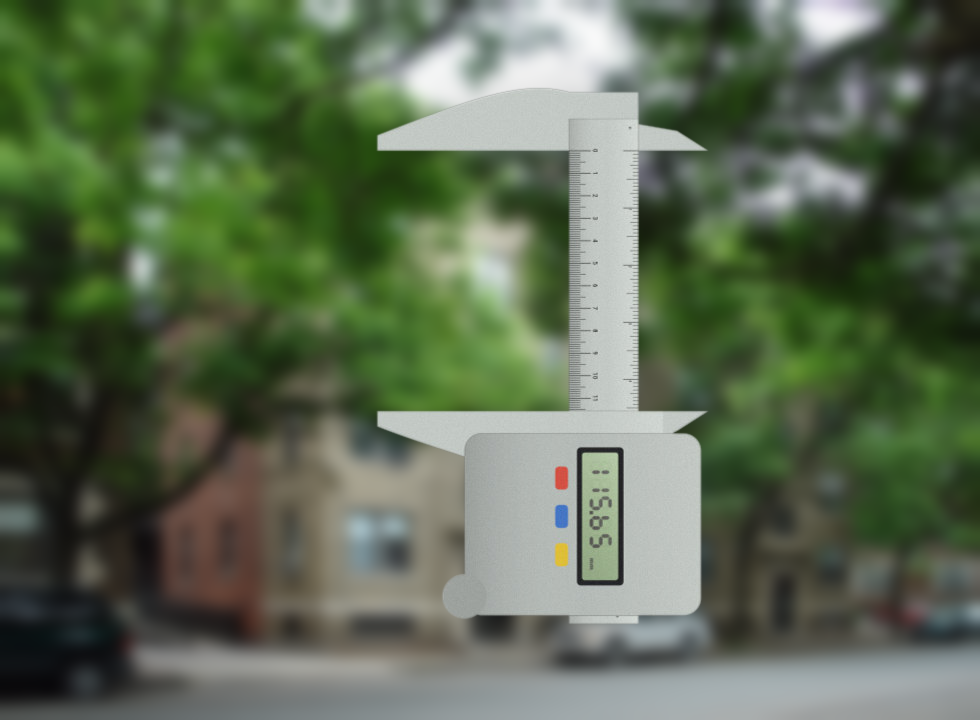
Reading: 115.65 mm
